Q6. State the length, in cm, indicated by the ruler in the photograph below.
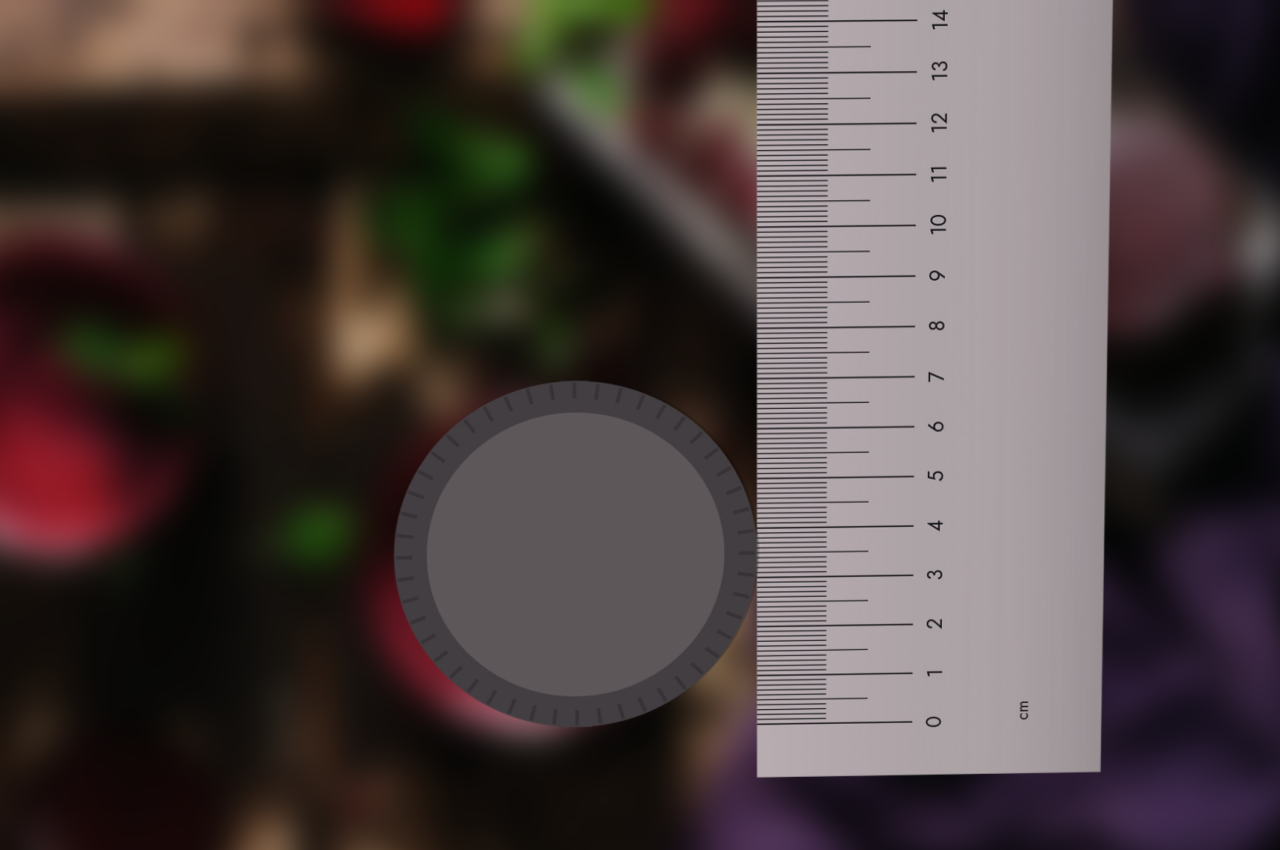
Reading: 7 cm
